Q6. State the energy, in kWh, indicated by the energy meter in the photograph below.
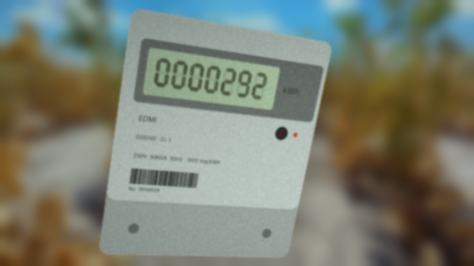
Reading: 292 kWh
